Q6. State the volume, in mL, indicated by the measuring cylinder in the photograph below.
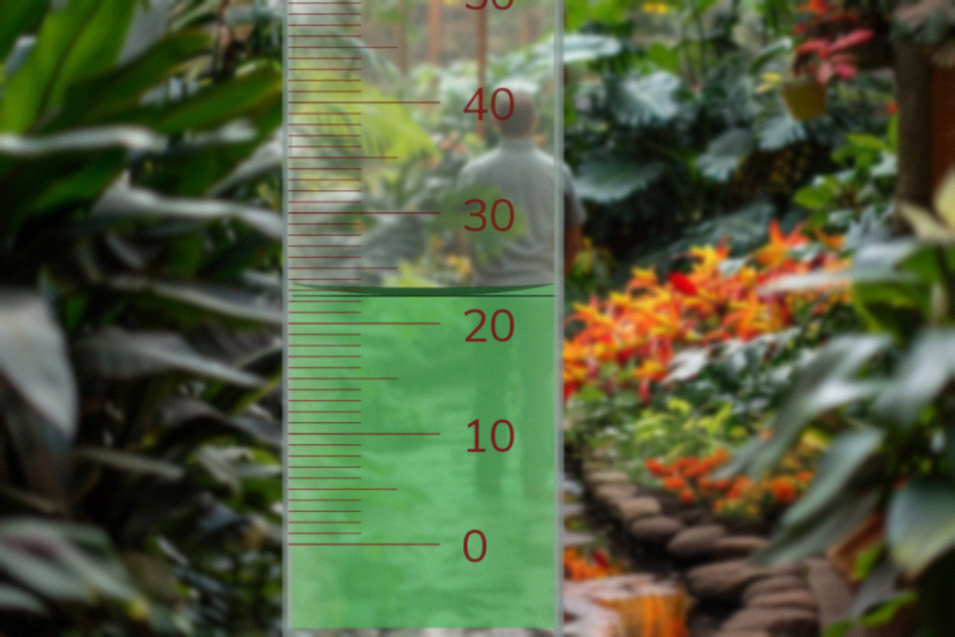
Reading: 22.5 mL
